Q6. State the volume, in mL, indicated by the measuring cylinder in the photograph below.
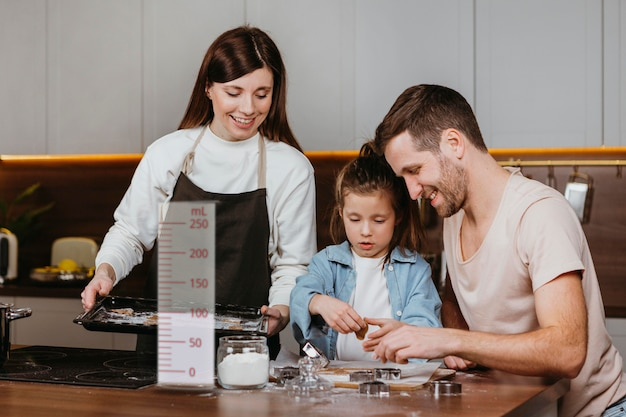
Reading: 100 mL
